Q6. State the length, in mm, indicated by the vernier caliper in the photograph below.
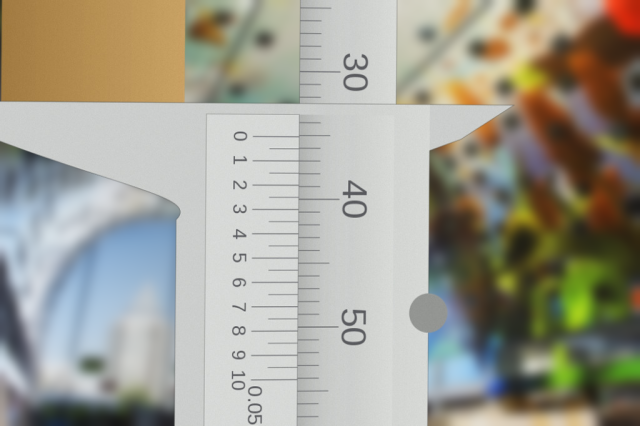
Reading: 35.1 mm
